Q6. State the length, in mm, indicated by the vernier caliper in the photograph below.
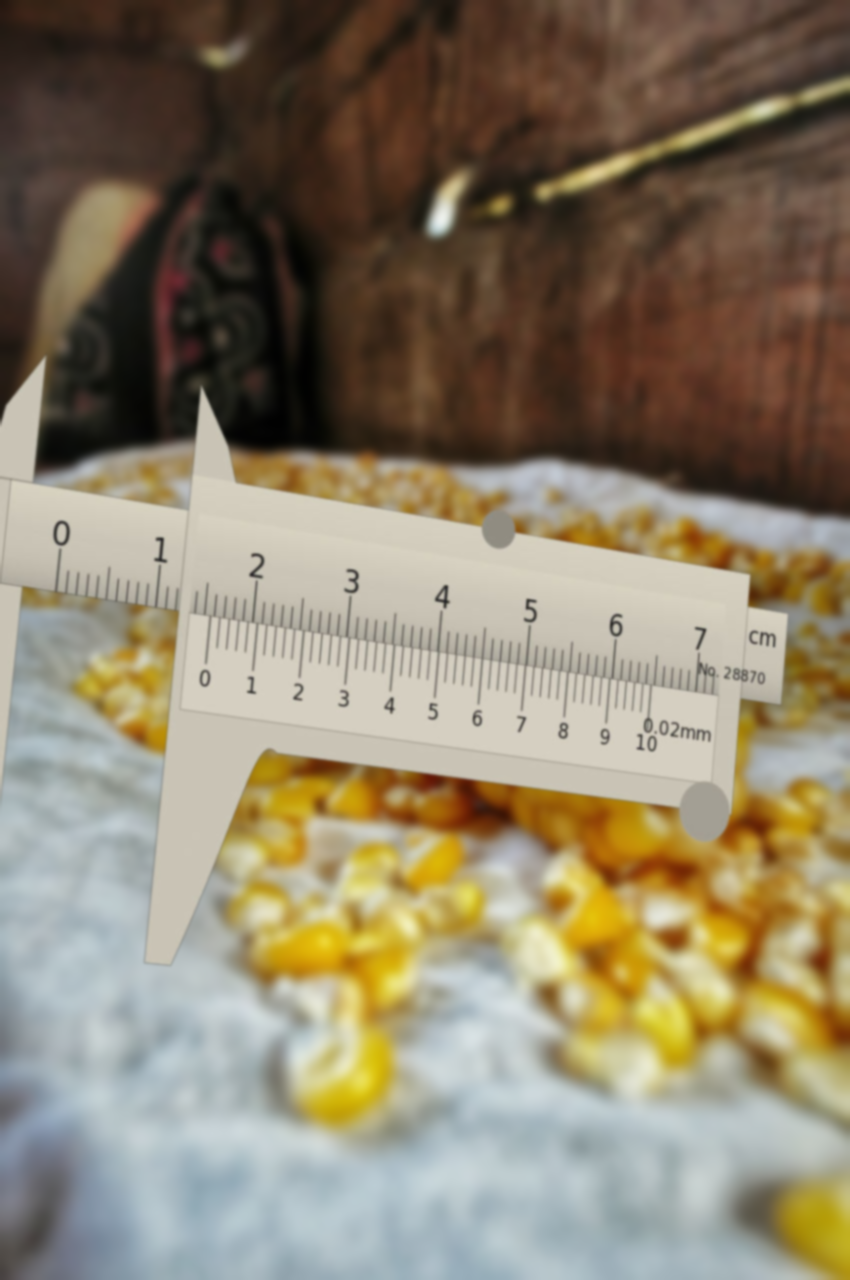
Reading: 15.6 mm
